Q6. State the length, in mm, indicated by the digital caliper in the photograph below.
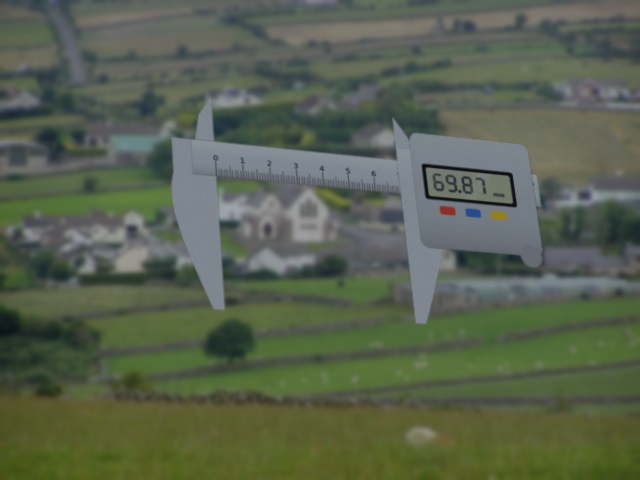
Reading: 69.87 mm
